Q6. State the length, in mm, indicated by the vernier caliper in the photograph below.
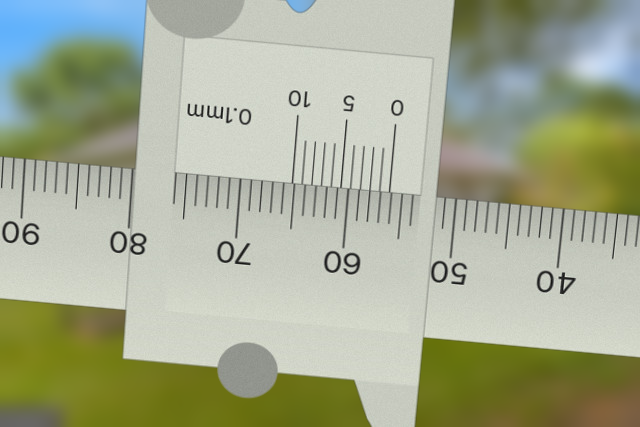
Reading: 56.2 mm
